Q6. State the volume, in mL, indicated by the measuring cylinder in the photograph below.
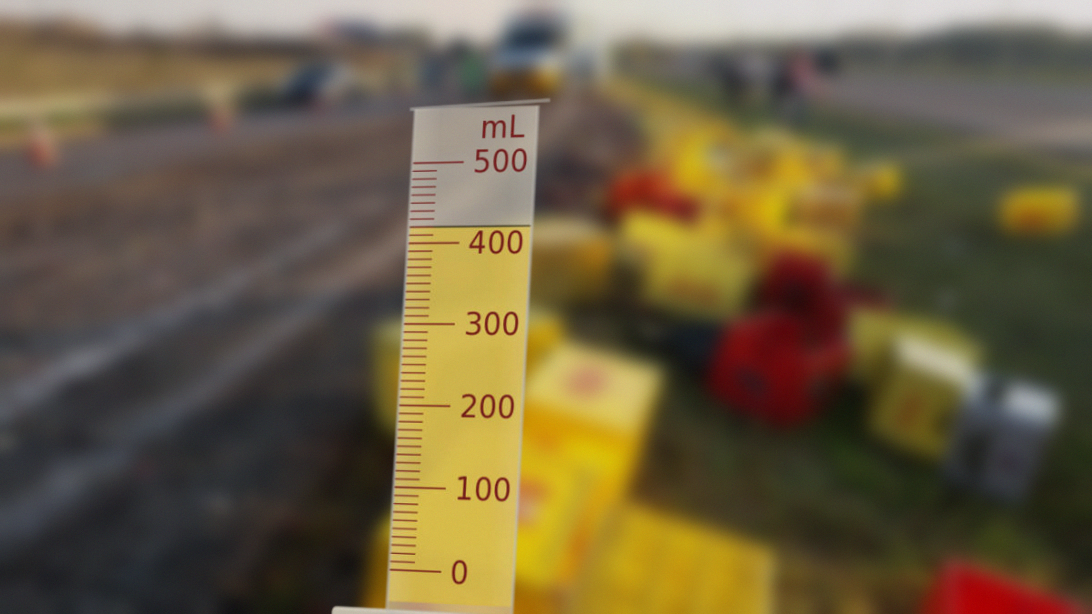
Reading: 420 mL
